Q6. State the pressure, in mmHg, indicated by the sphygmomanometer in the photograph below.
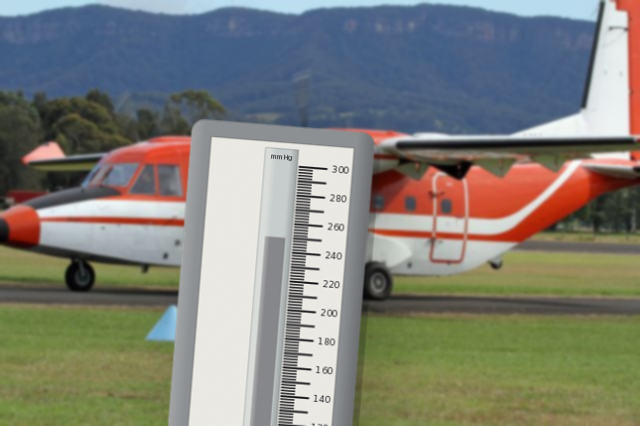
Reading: 250 mmHg
